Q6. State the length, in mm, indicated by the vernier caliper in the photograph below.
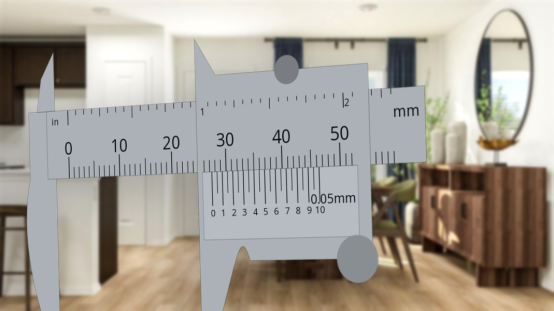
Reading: 27.4 mm
